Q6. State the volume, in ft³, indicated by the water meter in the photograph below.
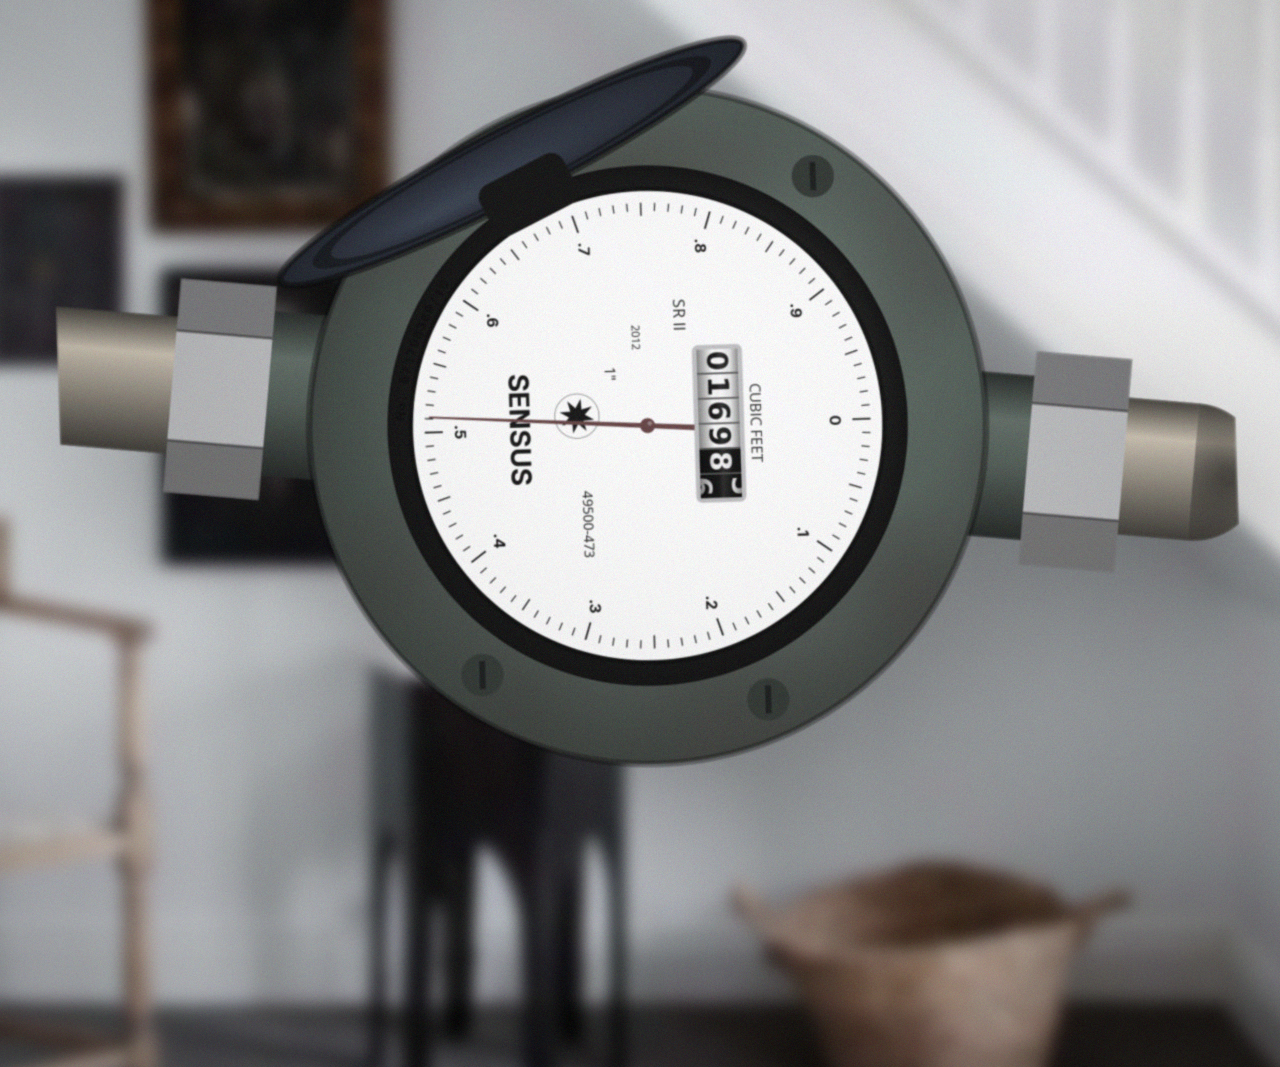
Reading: 16985.51 ft³
